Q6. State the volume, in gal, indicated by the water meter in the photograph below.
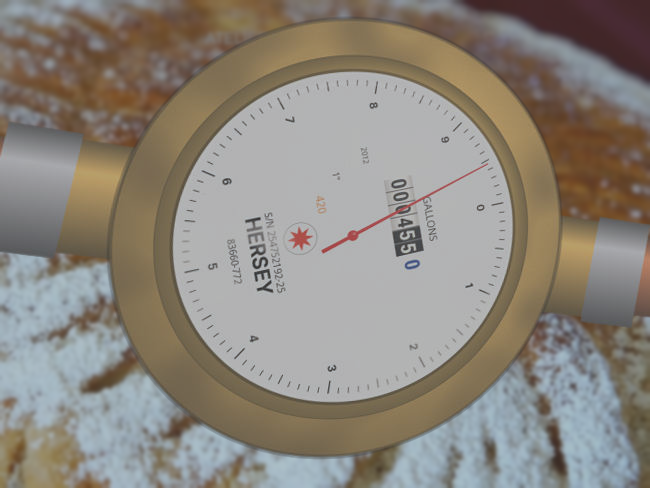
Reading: 4549.5 gal
